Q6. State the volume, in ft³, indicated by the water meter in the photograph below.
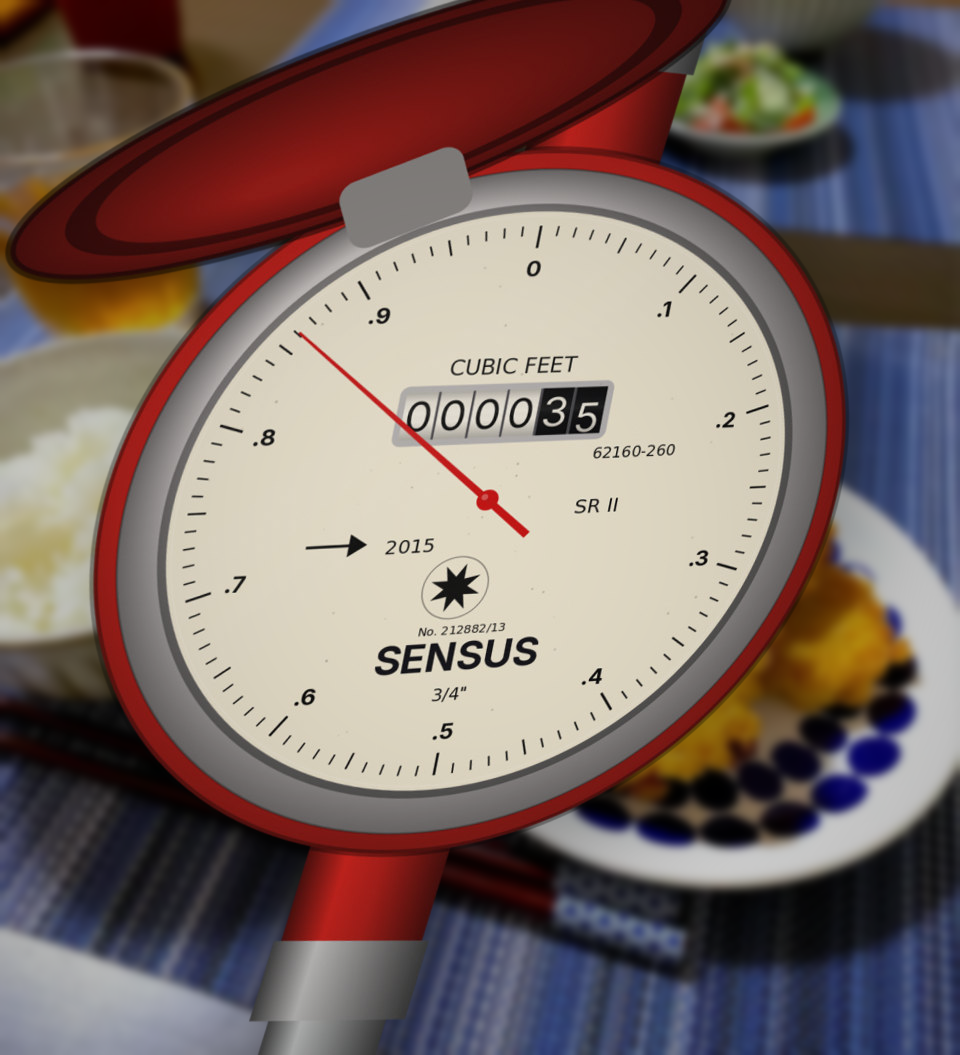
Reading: 34.86 ft³
